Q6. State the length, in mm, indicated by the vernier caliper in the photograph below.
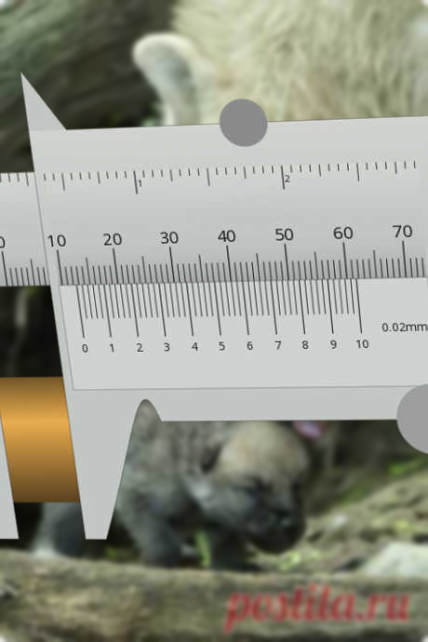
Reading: 12.6 mm
